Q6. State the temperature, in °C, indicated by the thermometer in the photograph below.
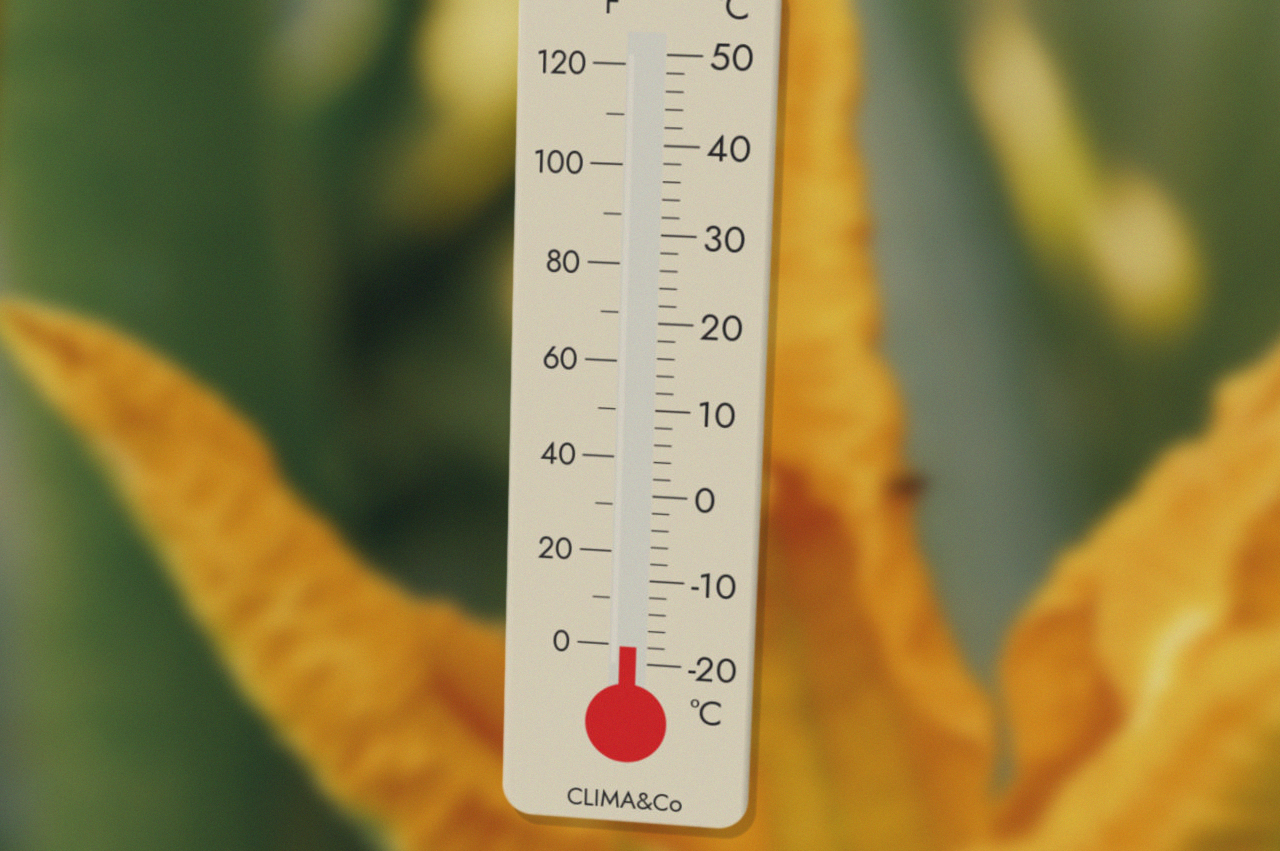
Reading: -18 °C
